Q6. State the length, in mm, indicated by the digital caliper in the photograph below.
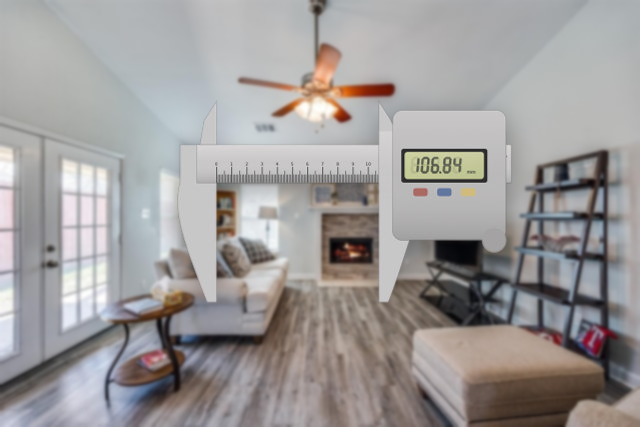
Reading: 106.84 mm
